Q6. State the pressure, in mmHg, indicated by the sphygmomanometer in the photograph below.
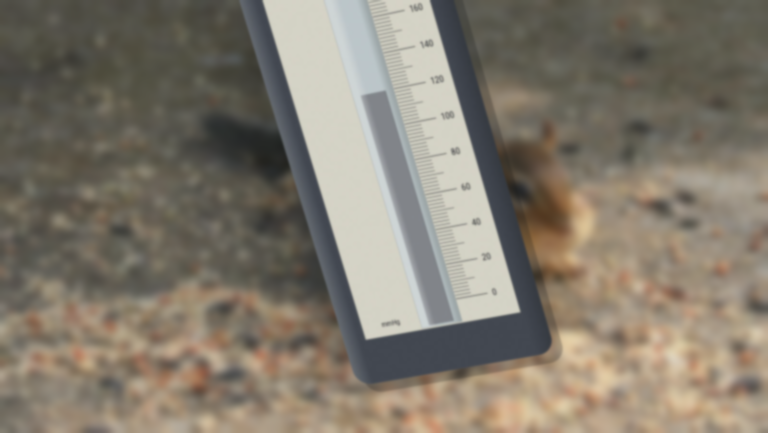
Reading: 120 mmHg
